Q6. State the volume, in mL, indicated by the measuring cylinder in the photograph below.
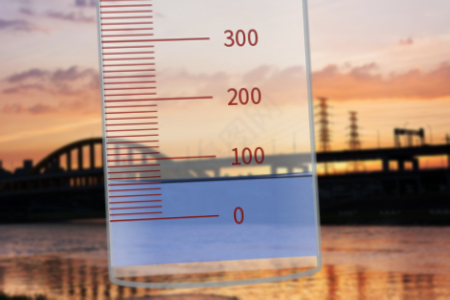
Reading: 60 mL
